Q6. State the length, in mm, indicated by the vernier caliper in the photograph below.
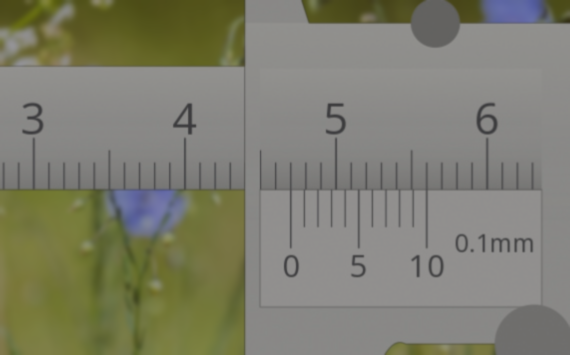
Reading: 47.0 mm
